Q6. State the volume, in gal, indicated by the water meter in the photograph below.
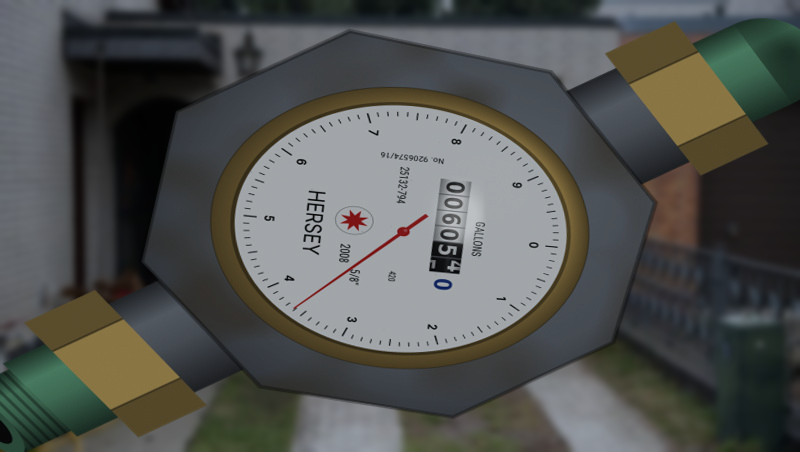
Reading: 60543.6 gal
